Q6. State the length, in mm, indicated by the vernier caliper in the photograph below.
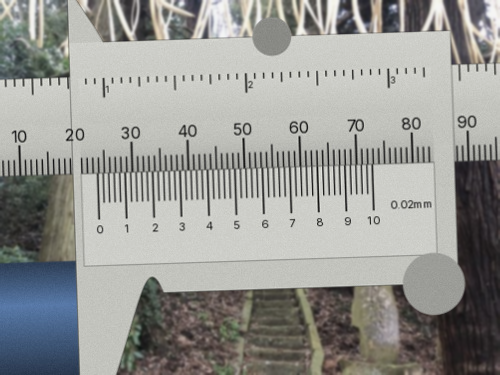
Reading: 23.8 mm
